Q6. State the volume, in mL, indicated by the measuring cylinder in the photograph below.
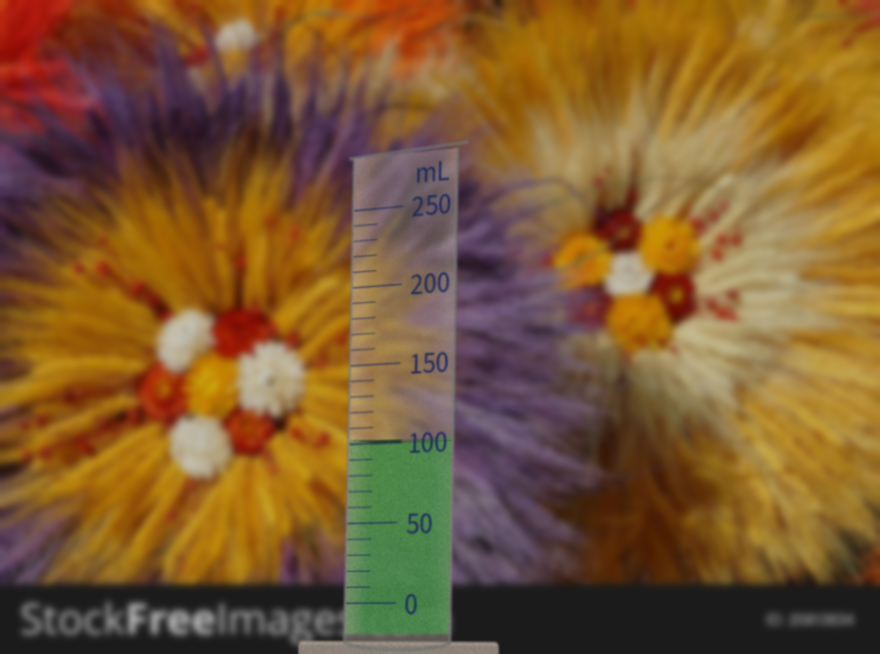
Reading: 100 mL
